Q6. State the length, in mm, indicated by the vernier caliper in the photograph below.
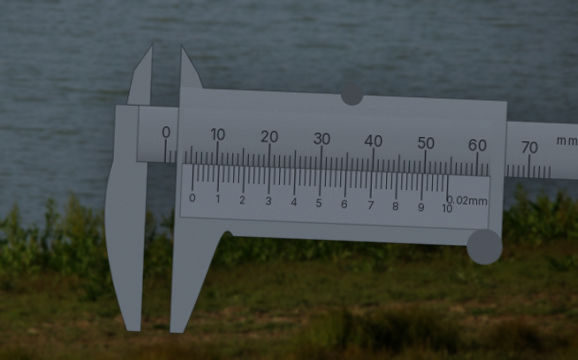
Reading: 5.5 mm
